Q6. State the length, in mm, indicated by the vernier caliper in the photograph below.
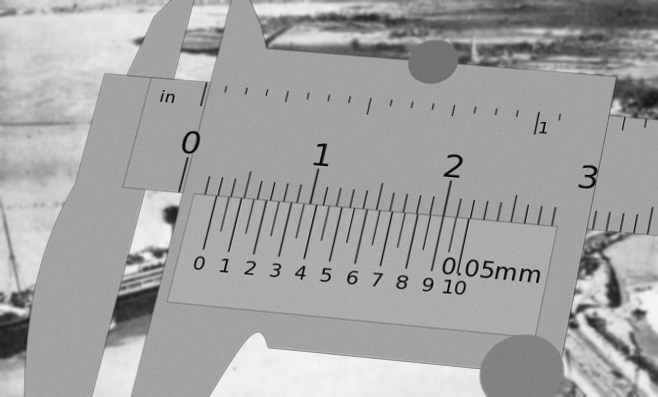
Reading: 2.9 mm
